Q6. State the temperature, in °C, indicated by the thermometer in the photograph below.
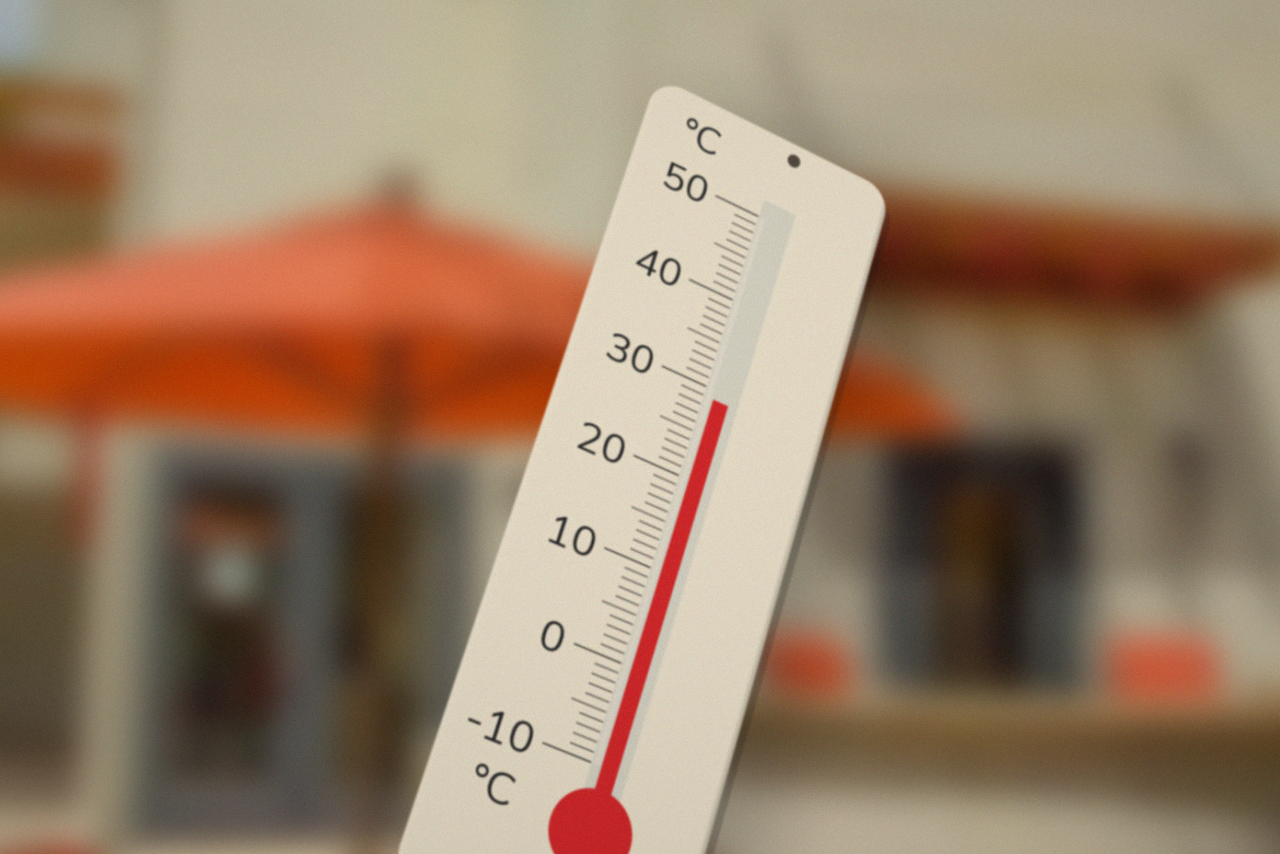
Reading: 29 °C
